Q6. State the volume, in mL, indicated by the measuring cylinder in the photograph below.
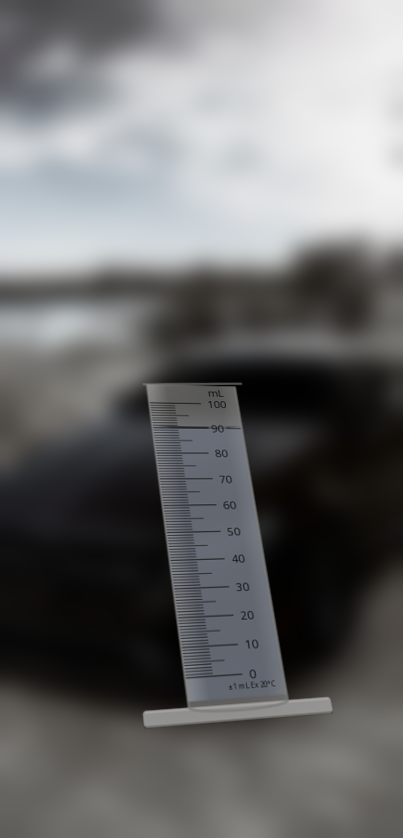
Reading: 90 mL
